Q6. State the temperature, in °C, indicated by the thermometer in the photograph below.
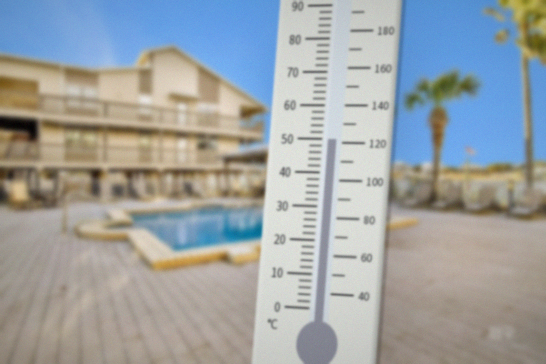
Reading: 50 °C
